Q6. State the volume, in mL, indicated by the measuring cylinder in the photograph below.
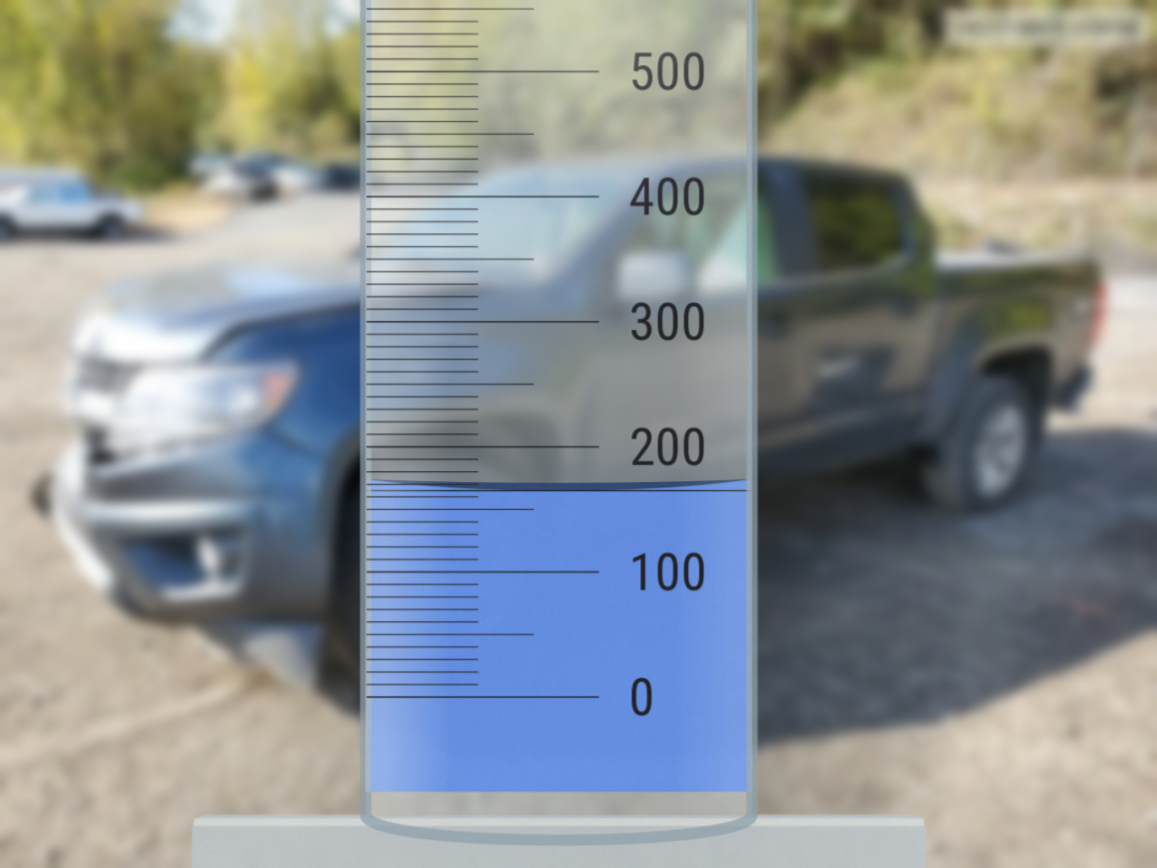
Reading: 165 mL
